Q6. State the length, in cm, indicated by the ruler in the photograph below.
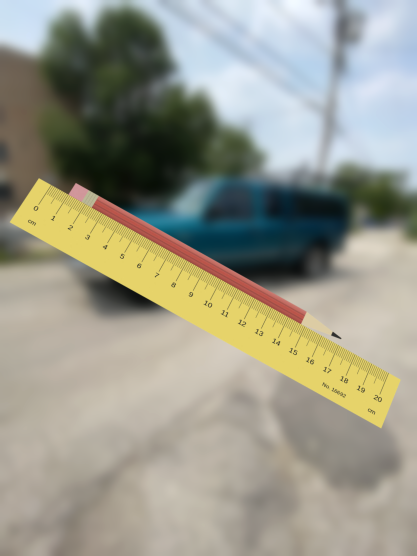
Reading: 16 cm
